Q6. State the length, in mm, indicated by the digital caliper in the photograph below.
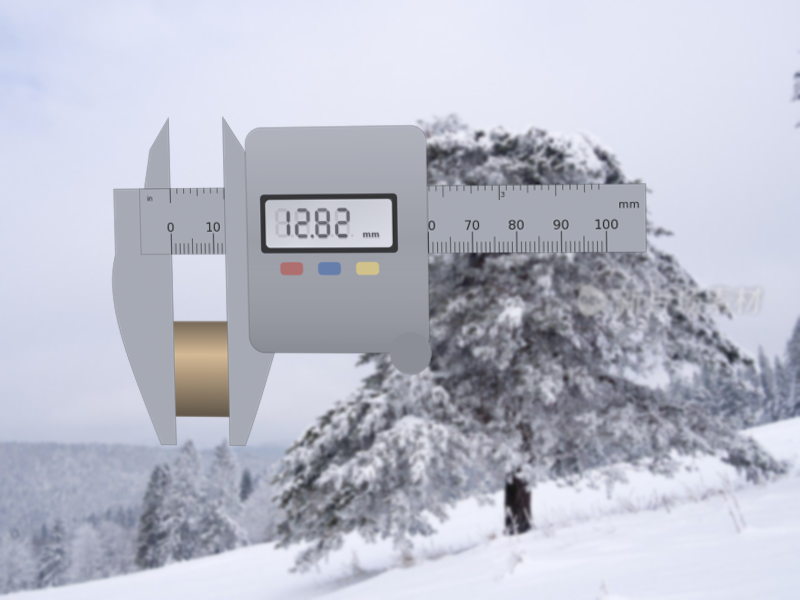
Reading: 12.82 mm
